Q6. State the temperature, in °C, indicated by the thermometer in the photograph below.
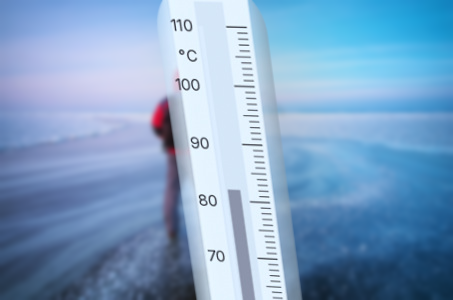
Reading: 82 °C
